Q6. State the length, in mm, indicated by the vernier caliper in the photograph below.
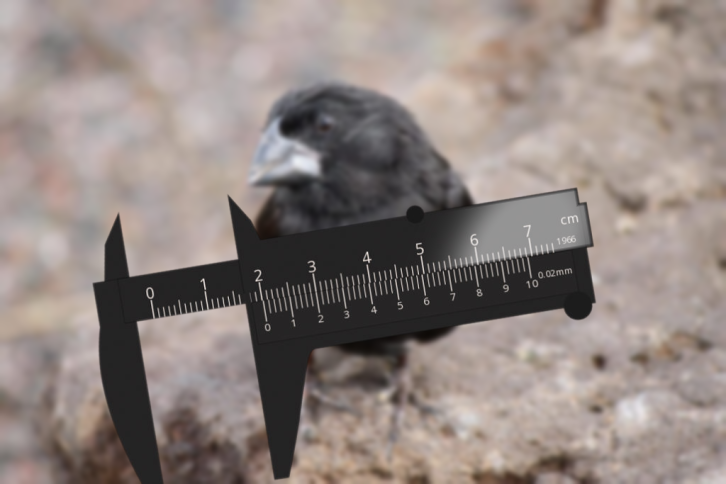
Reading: 20.2 mm
